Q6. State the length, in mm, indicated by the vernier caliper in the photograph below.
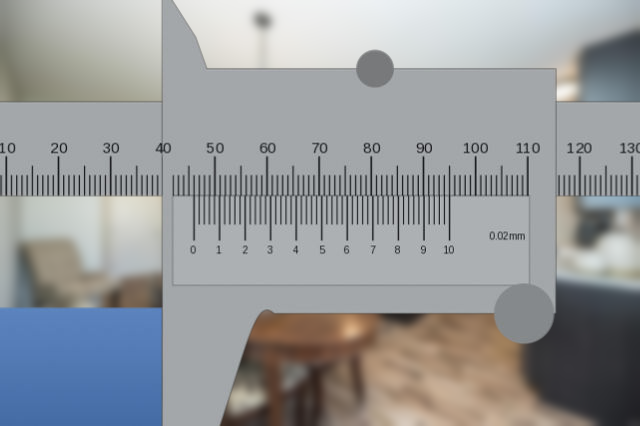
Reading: 46.0 mm
